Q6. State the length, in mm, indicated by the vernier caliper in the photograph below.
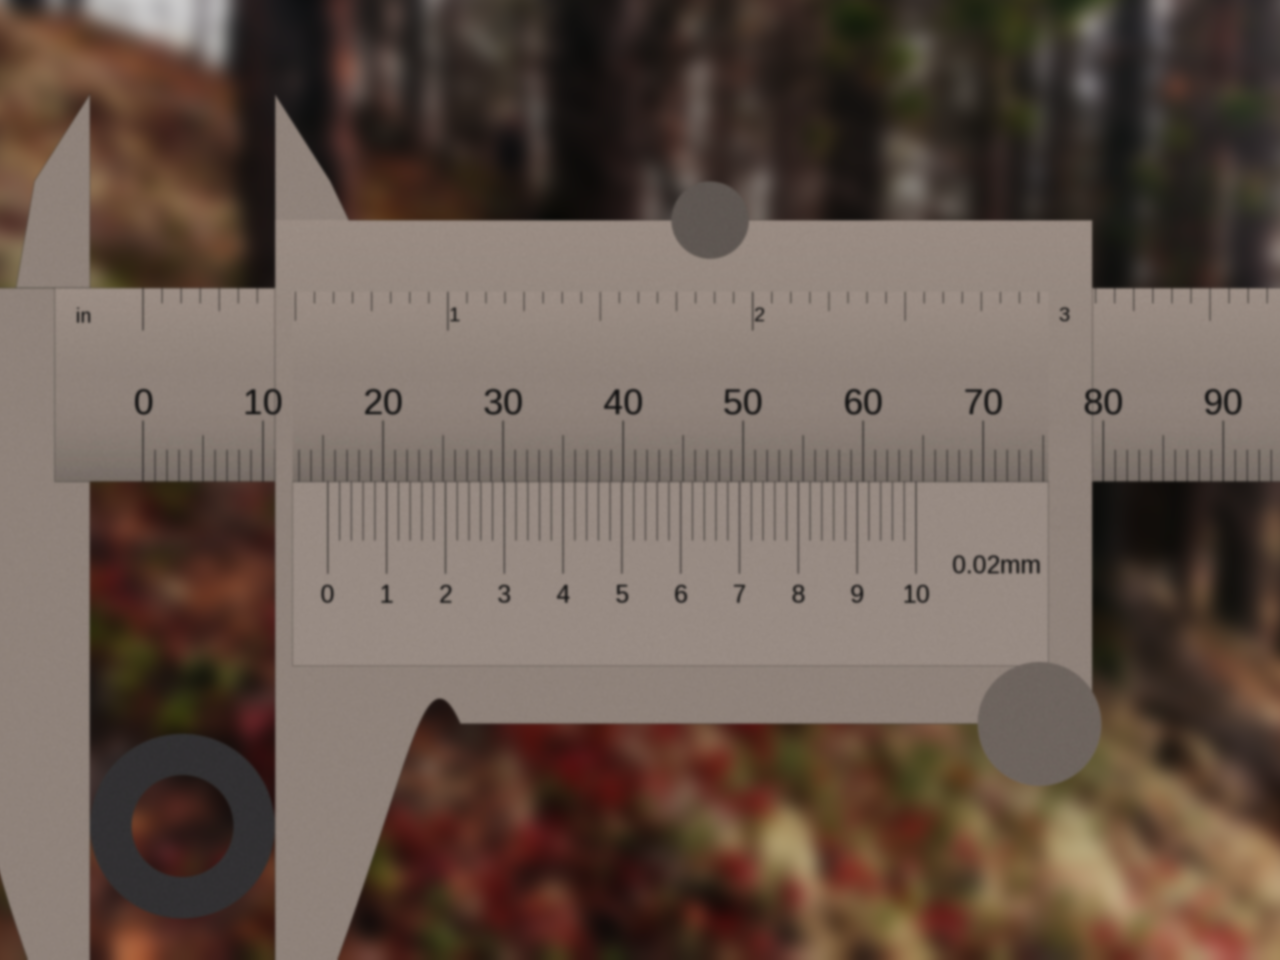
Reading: 15.4 mm
